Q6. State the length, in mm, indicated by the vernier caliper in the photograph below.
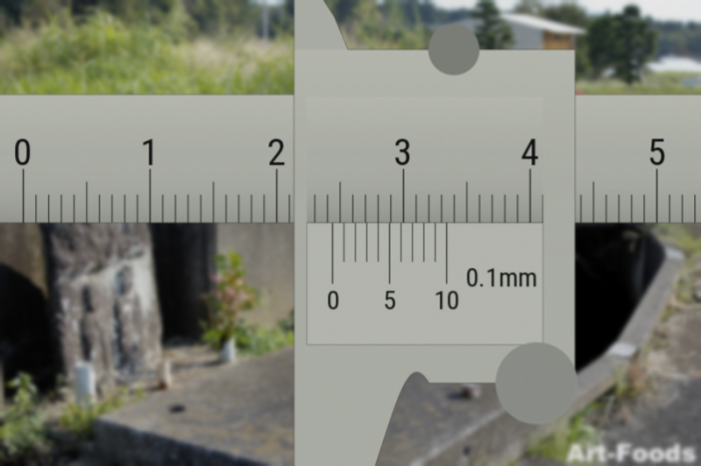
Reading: 24.4 mm
